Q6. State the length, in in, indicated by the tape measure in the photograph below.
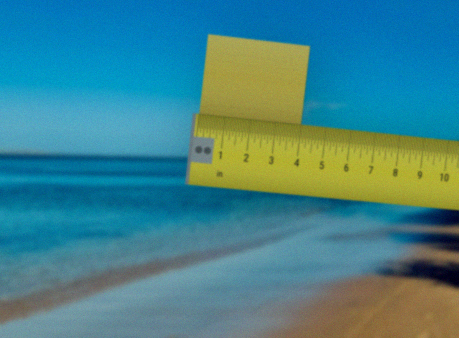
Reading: 4 in
